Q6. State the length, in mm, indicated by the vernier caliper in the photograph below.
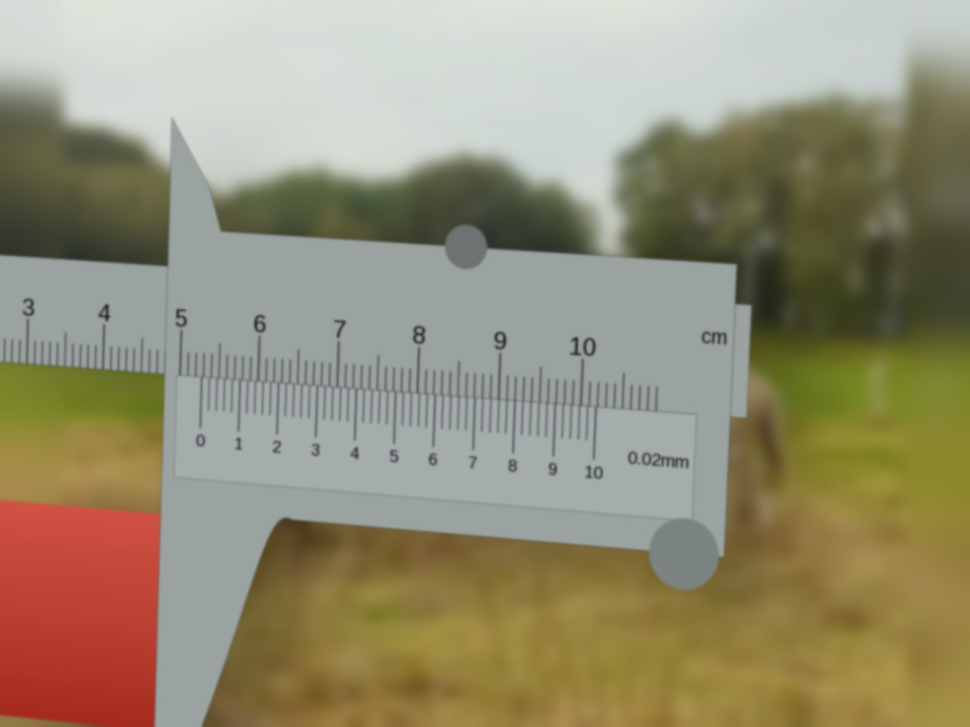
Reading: 52.8 mm
